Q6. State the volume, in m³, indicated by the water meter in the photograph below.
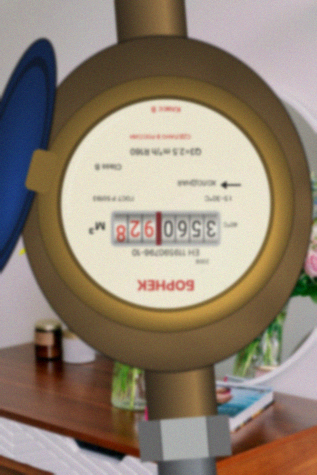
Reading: 3560.928 m³
